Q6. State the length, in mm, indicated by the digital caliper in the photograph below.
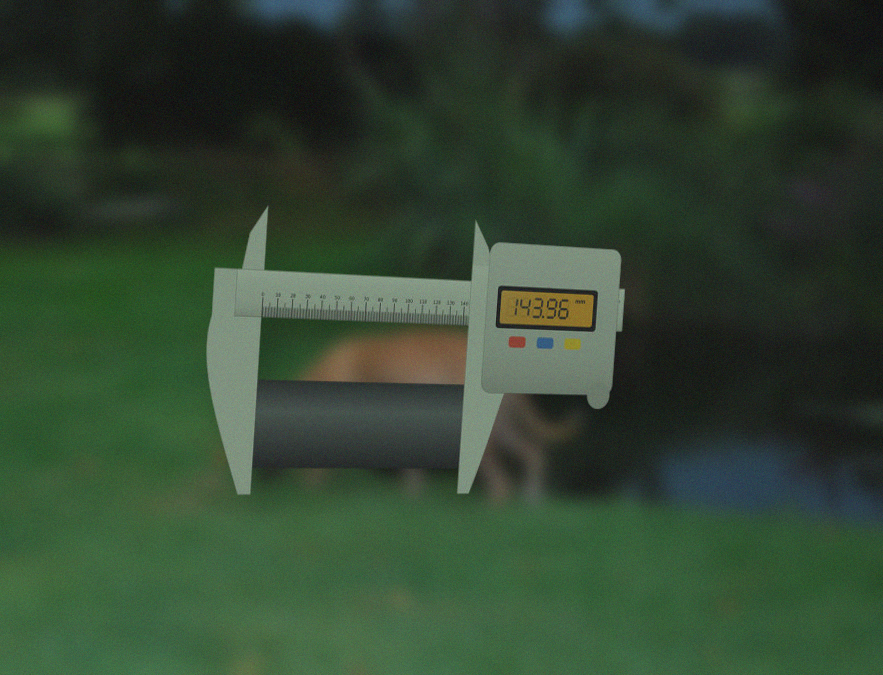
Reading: 143.96 mm
